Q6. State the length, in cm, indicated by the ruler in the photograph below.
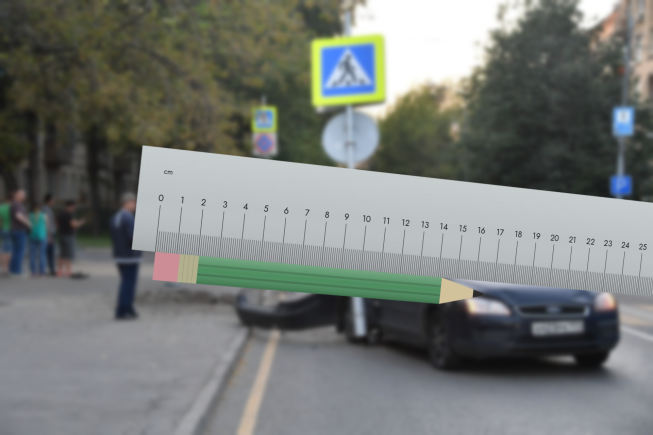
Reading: 16.5 cm
